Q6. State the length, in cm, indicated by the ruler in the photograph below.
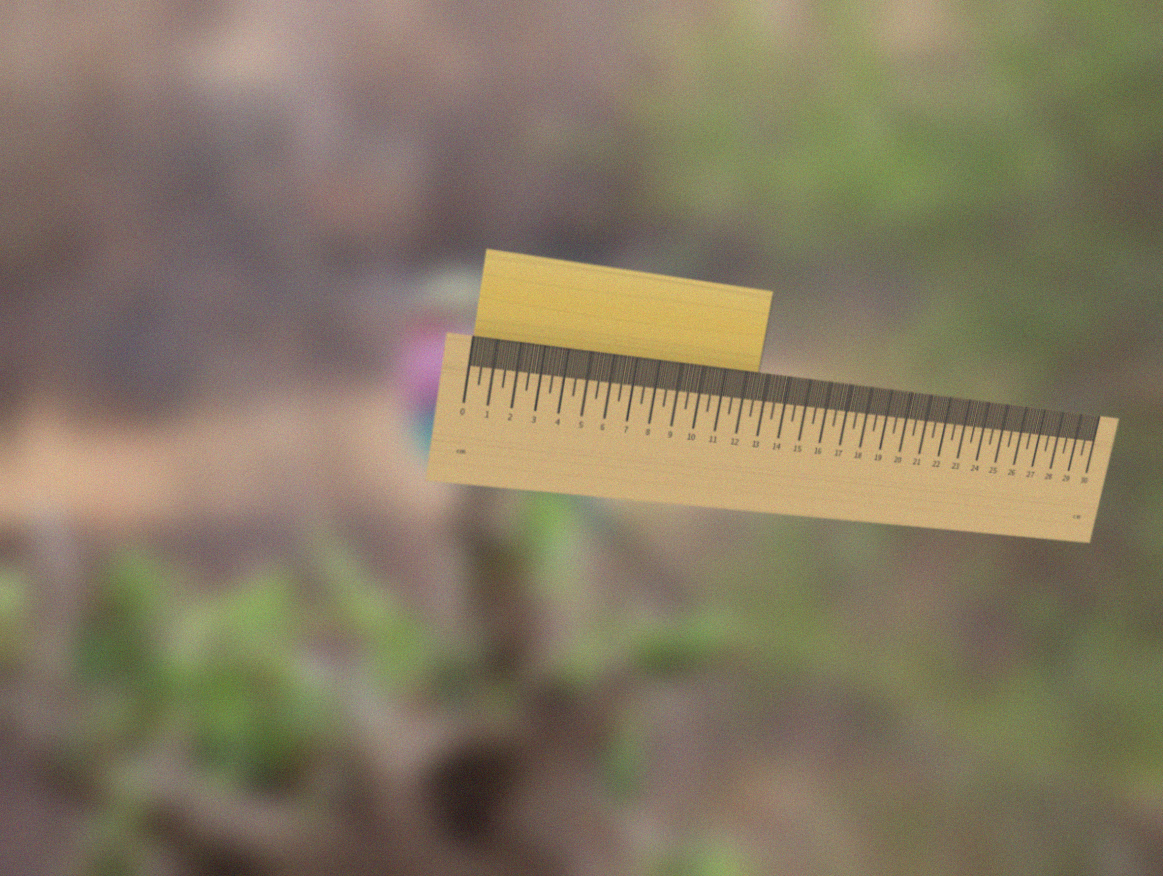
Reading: 12.5 cm
